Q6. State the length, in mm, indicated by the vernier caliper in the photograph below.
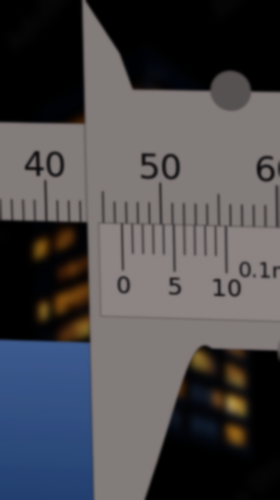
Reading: 46.6 mm
